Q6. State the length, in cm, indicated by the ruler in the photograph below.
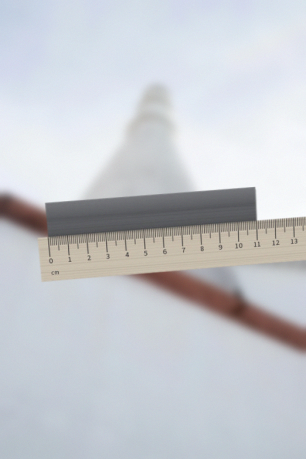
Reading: 11 cm
